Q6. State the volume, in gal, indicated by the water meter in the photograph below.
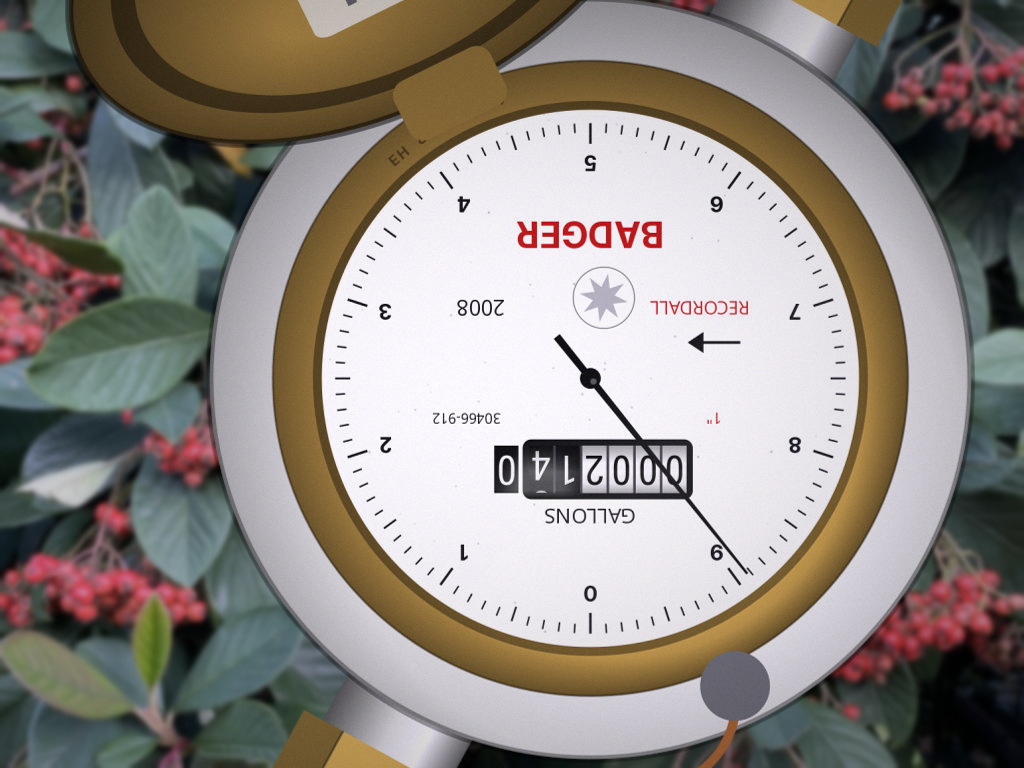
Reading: 2138.9 gal
